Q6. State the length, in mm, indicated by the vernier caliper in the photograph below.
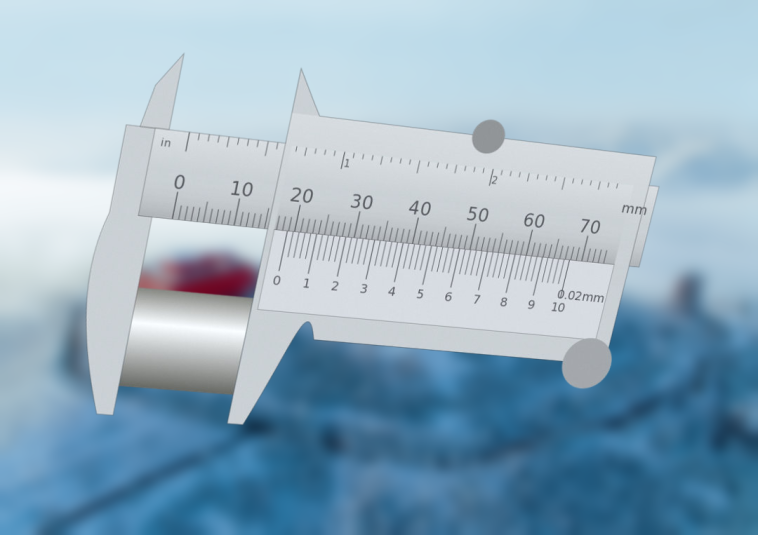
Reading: 18.8 mm
